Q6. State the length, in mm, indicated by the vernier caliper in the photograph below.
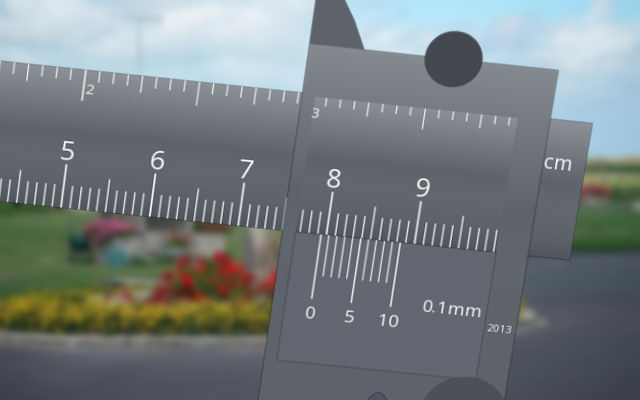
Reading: 79.4 mm
